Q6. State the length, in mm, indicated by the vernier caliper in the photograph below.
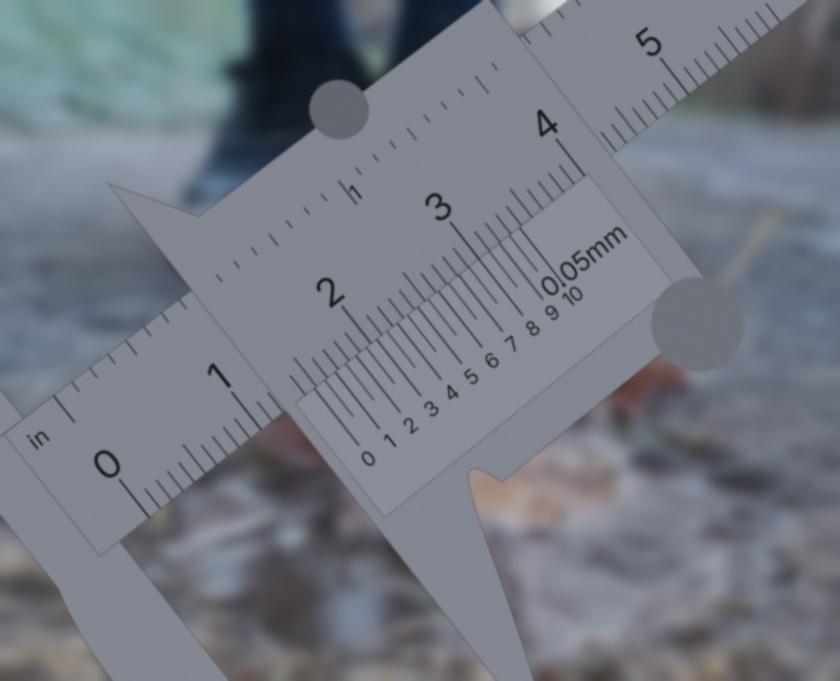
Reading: 14.8 mm
